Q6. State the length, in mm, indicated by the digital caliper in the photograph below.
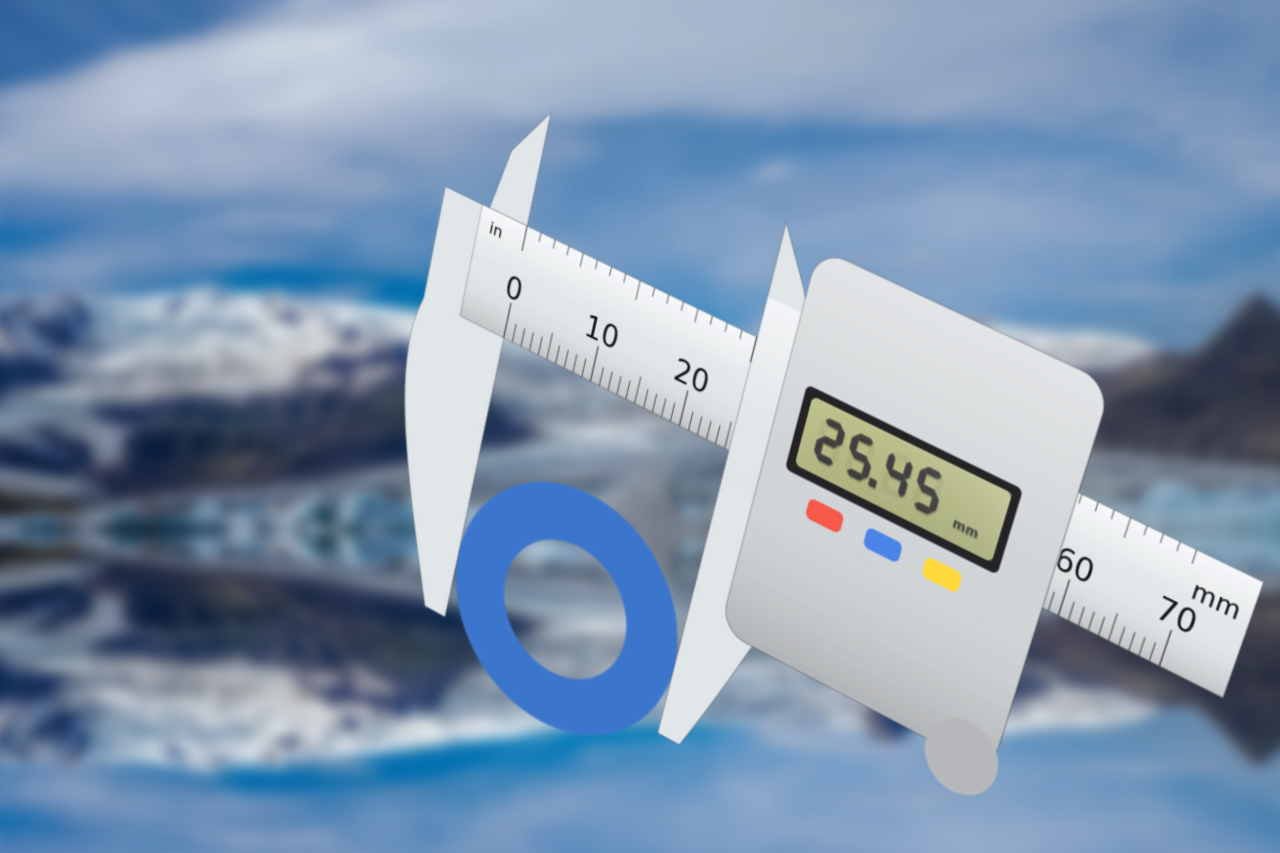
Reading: 25.45 mm
